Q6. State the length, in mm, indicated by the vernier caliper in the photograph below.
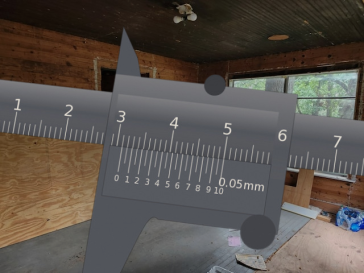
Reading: 31.0 mm
